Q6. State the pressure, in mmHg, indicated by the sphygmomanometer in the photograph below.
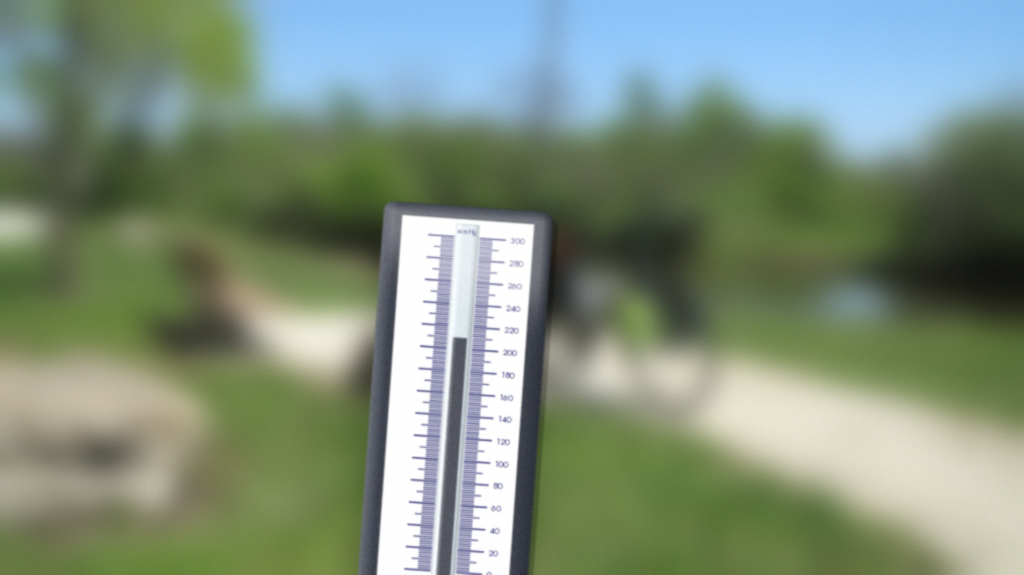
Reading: 210 mmHg
